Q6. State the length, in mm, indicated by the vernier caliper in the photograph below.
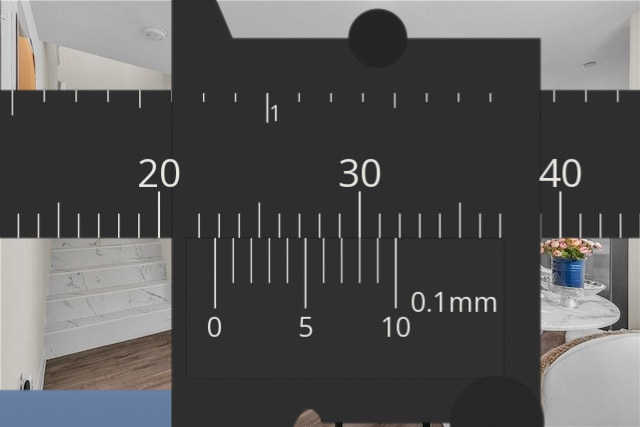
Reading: 22.8 mm
